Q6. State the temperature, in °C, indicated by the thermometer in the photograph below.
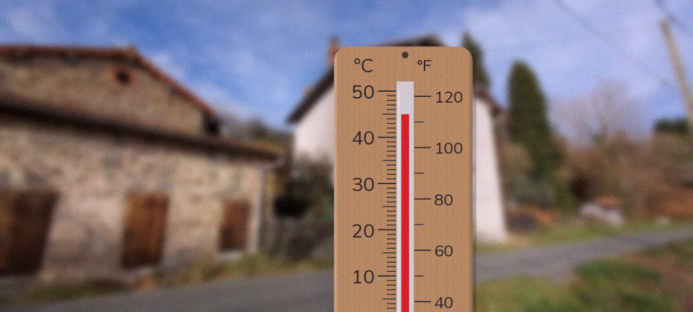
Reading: 45 °C
